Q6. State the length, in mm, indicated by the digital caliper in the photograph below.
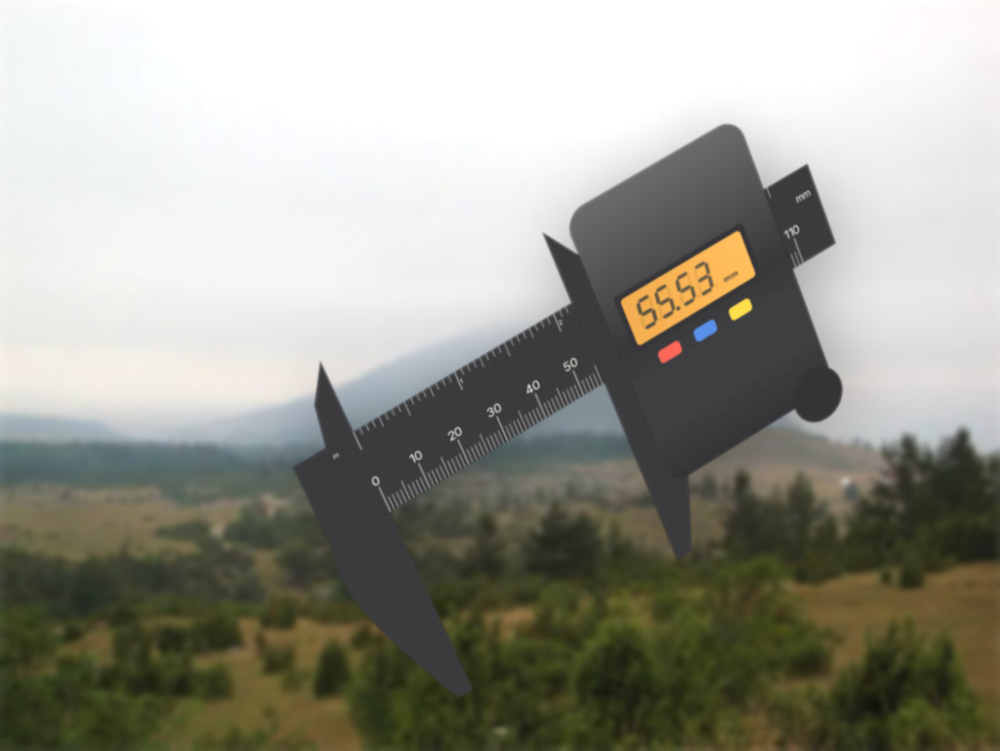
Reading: 55.53 mm
